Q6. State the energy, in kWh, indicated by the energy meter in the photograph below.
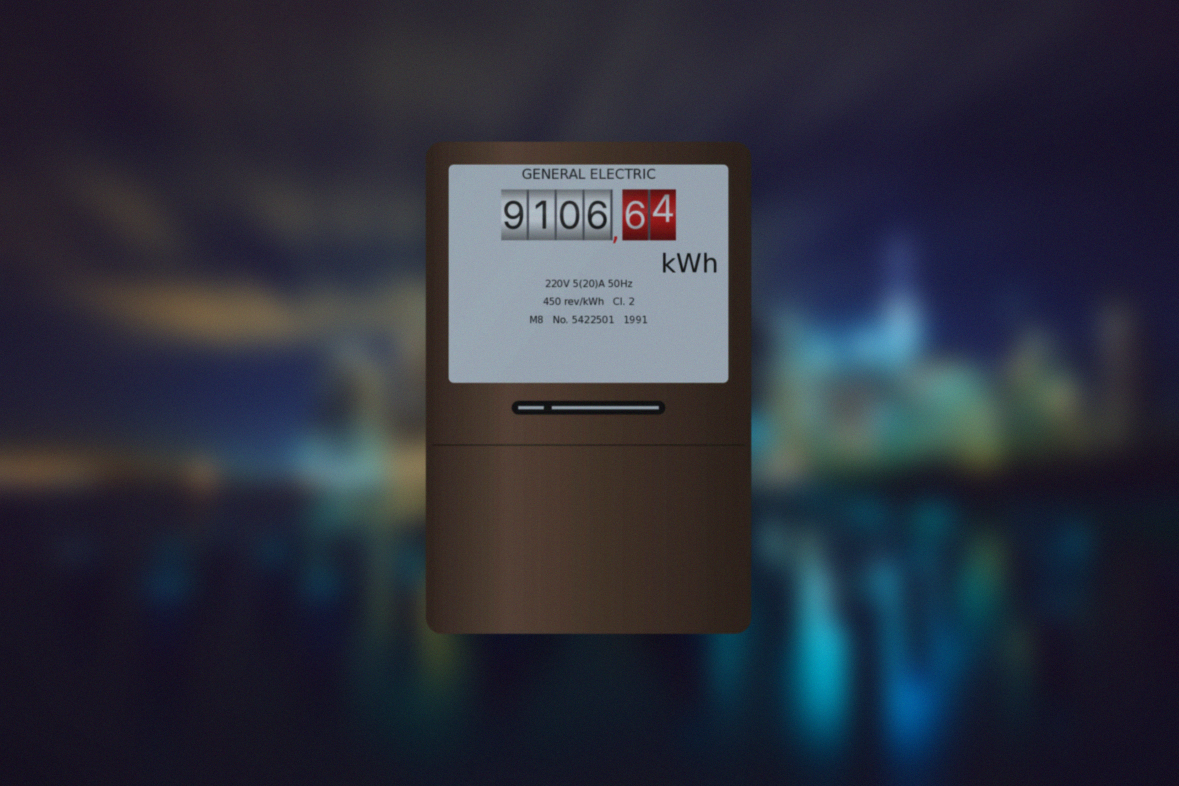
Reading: 9106.64 kWh
